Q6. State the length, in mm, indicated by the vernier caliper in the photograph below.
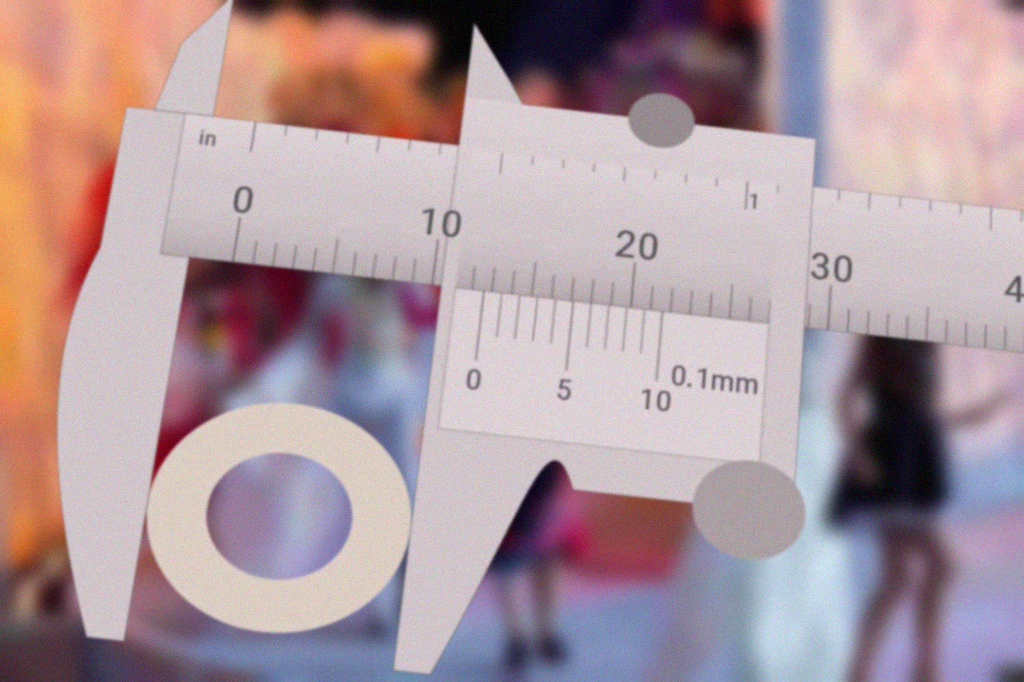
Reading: 12.6 mm
